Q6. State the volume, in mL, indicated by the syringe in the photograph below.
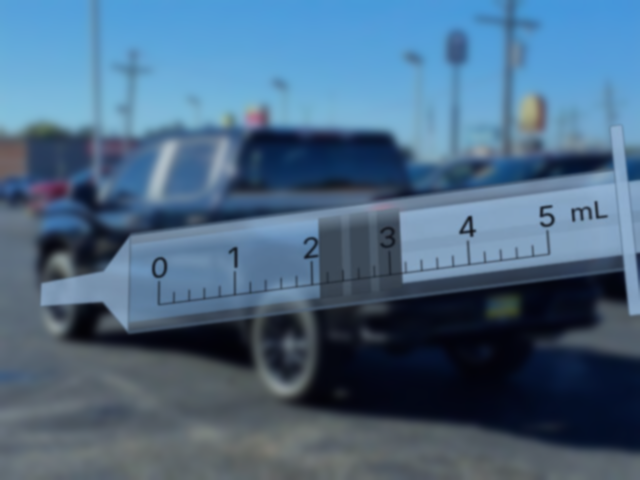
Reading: 2.1 mL
